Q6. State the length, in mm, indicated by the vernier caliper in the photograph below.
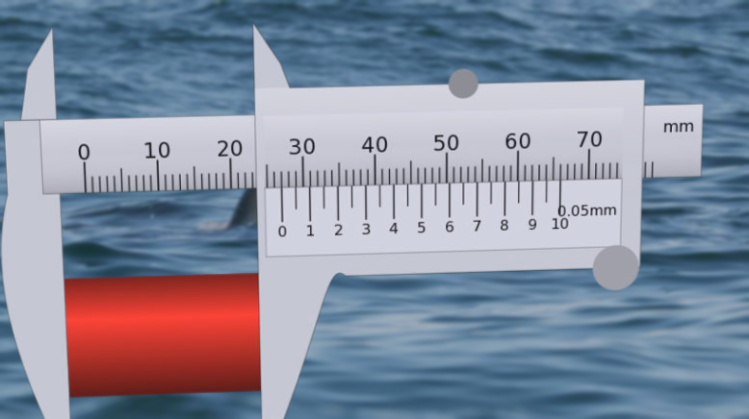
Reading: 27.0 mm
